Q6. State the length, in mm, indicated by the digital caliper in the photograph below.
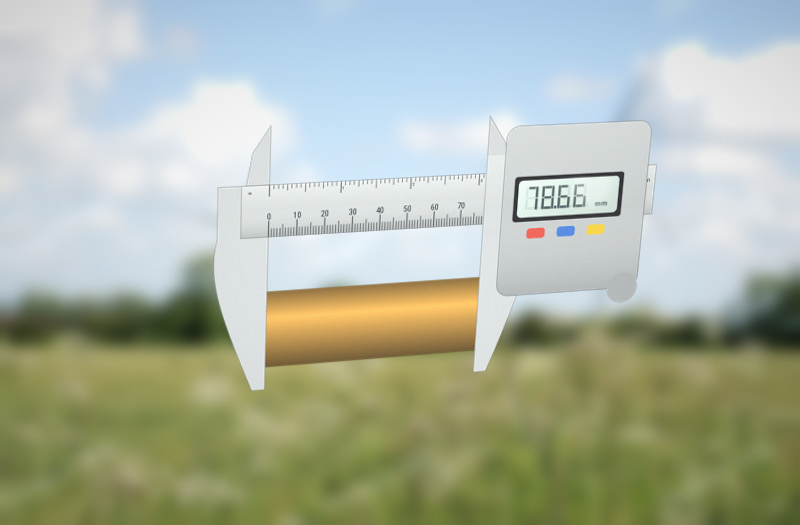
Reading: 78.66 mm
